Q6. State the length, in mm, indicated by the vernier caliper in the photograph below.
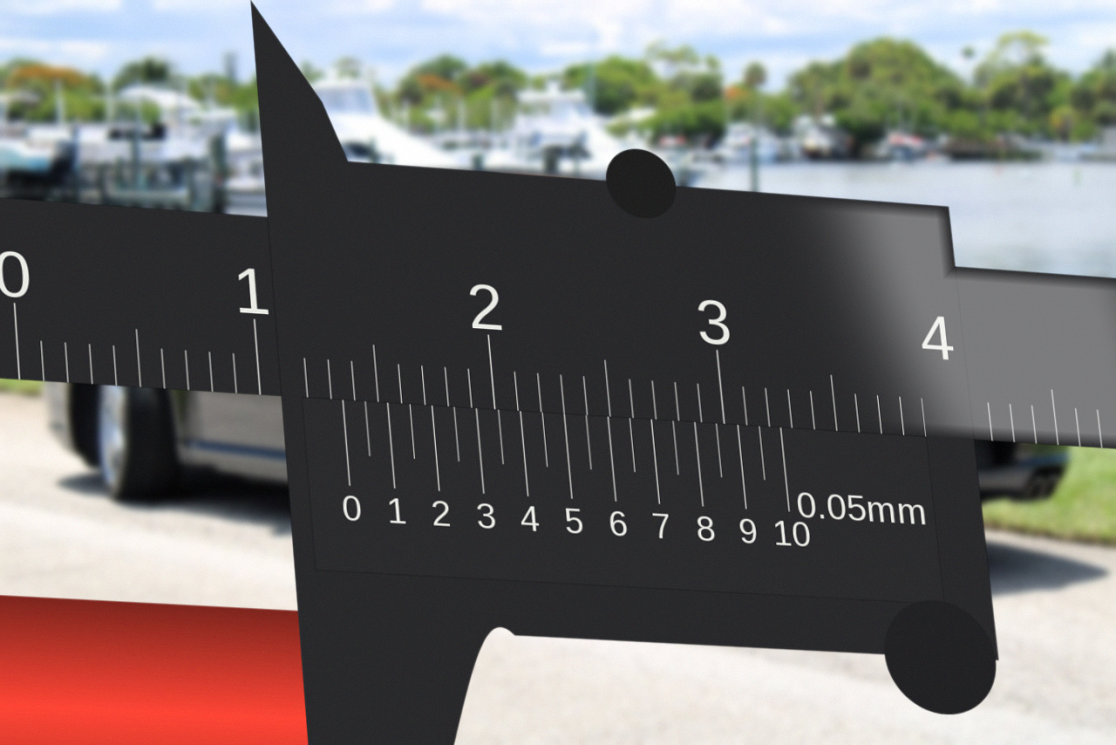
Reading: 13.50 mm
